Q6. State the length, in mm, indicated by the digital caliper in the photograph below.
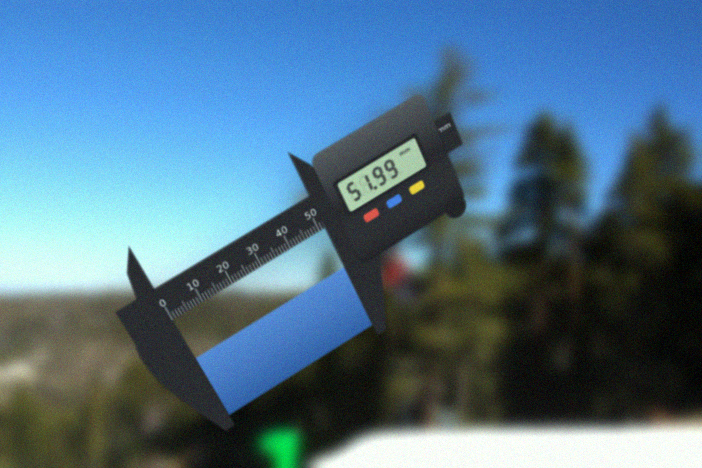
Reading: 51.99 mm
